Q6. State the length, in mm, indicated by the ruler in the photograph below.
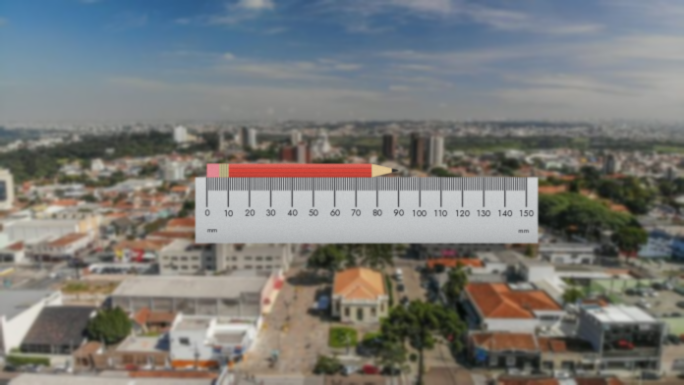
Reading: 90 mm
